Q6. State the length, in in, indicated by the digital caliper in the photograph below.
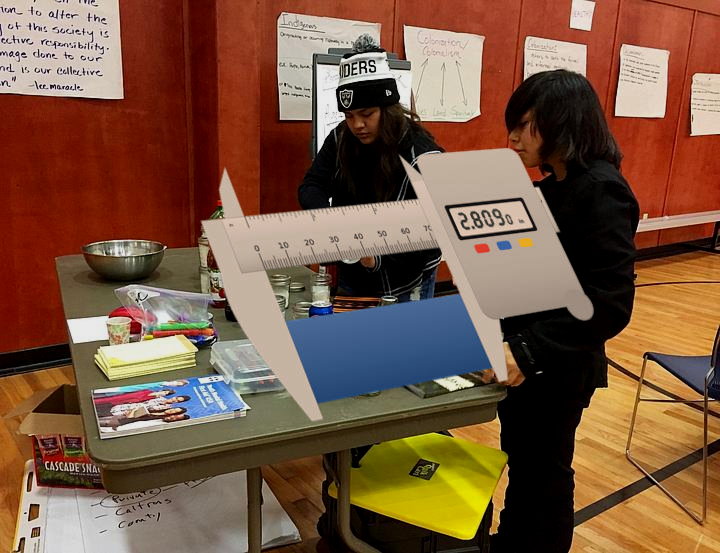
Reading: 2.8090 in
